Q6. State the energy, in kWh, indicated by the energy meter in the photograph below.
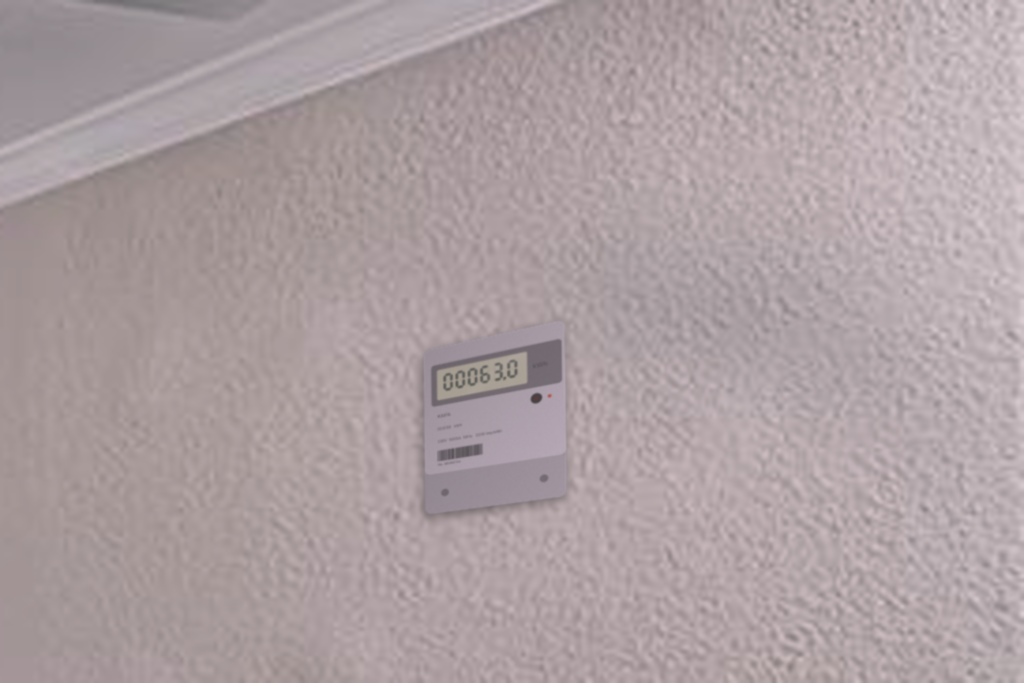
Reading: 63.0 kWh
